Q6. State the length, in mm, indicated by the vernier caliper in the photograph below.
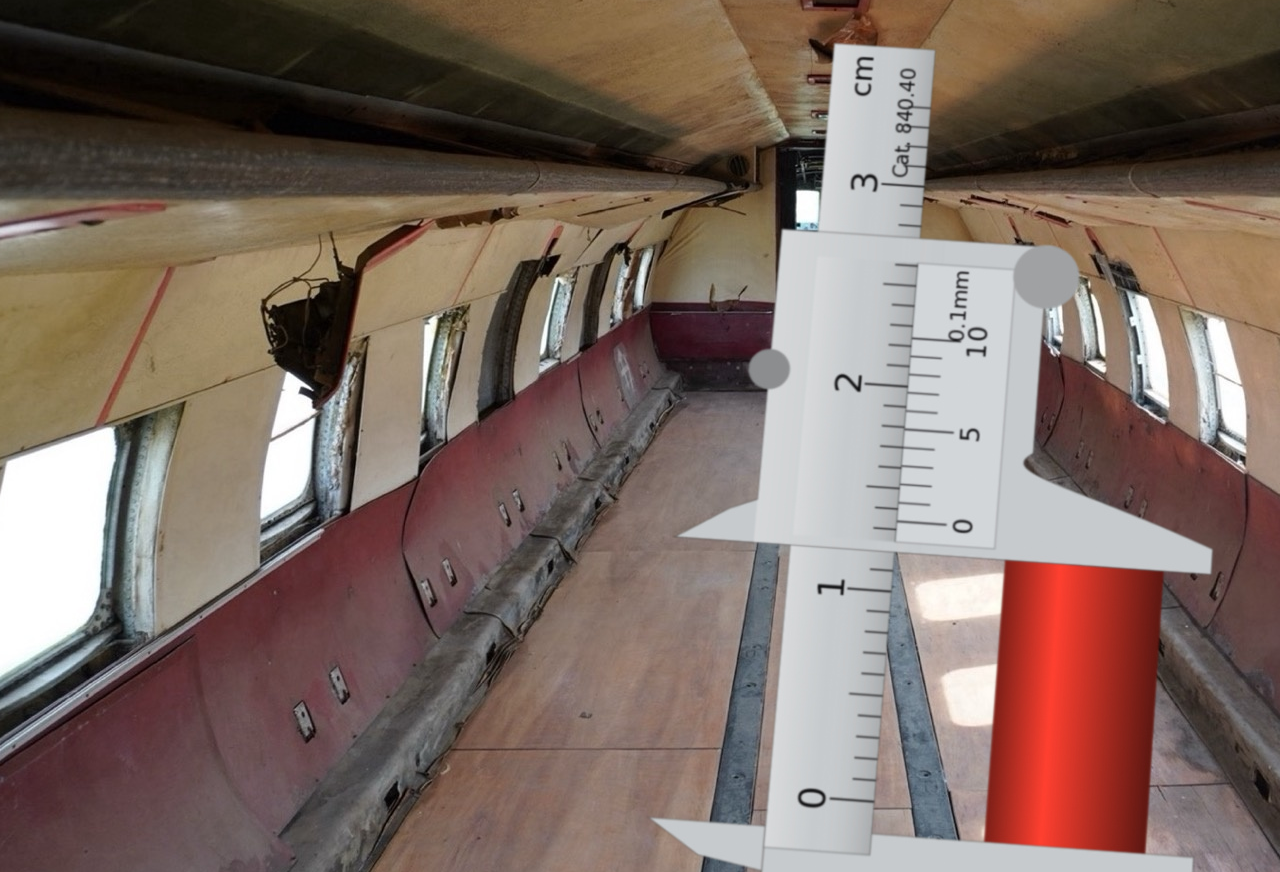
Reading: 13.4 mm
